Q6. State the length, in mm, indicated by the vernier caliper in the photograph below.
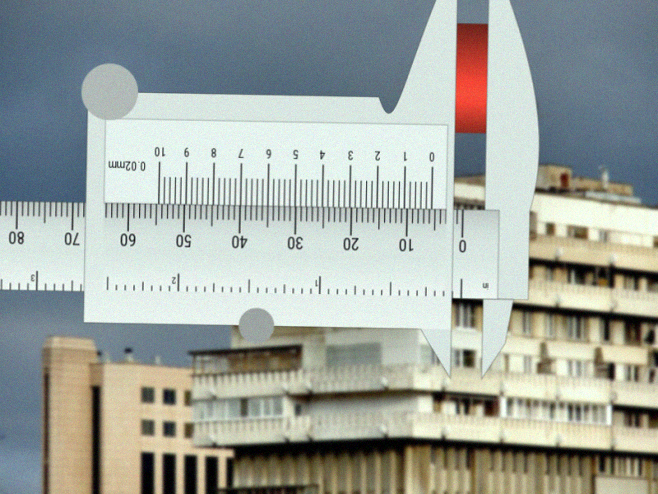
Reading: 5.6 mm
